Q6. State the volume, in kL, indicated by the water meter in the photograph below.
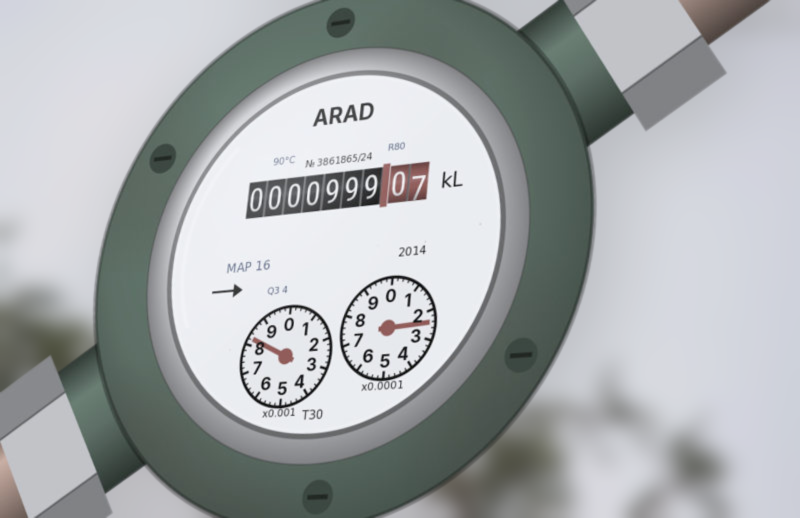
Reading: 999.0682 kL
